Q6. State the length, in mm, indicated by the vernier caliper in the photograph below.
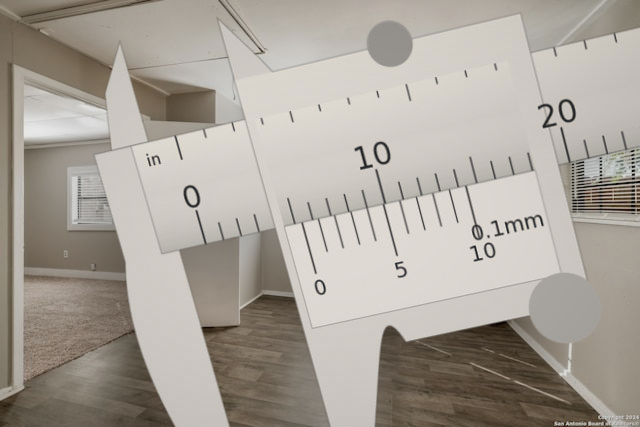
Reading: 5.4 mm
